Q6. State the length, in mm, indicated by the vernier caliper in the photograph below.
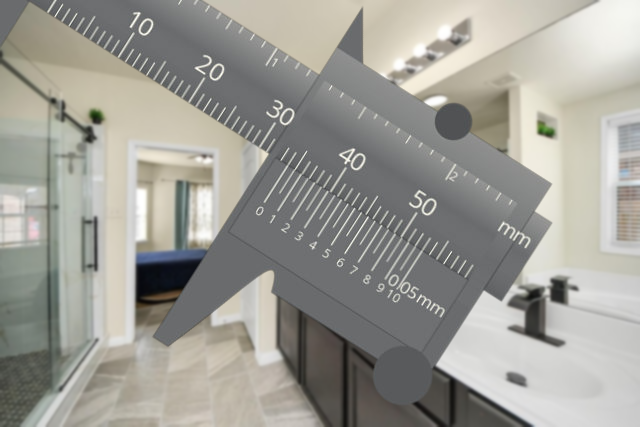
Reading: 34.0 mm
